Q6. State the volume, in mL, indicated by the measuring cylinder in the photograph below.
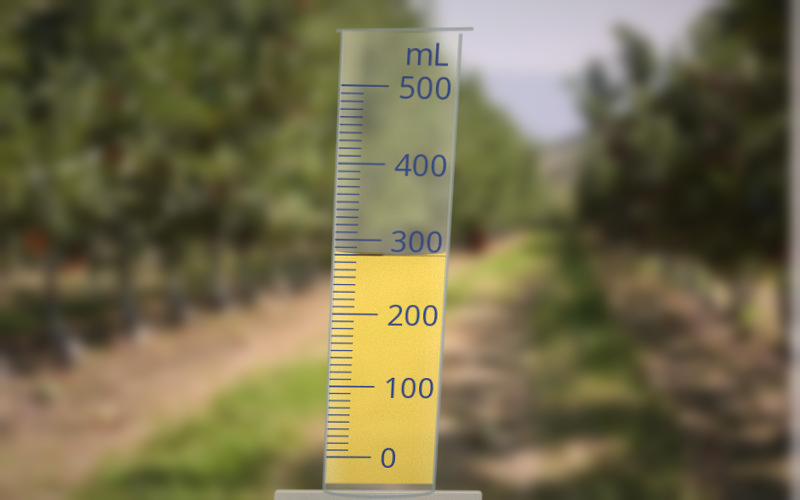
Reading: 280 mL
